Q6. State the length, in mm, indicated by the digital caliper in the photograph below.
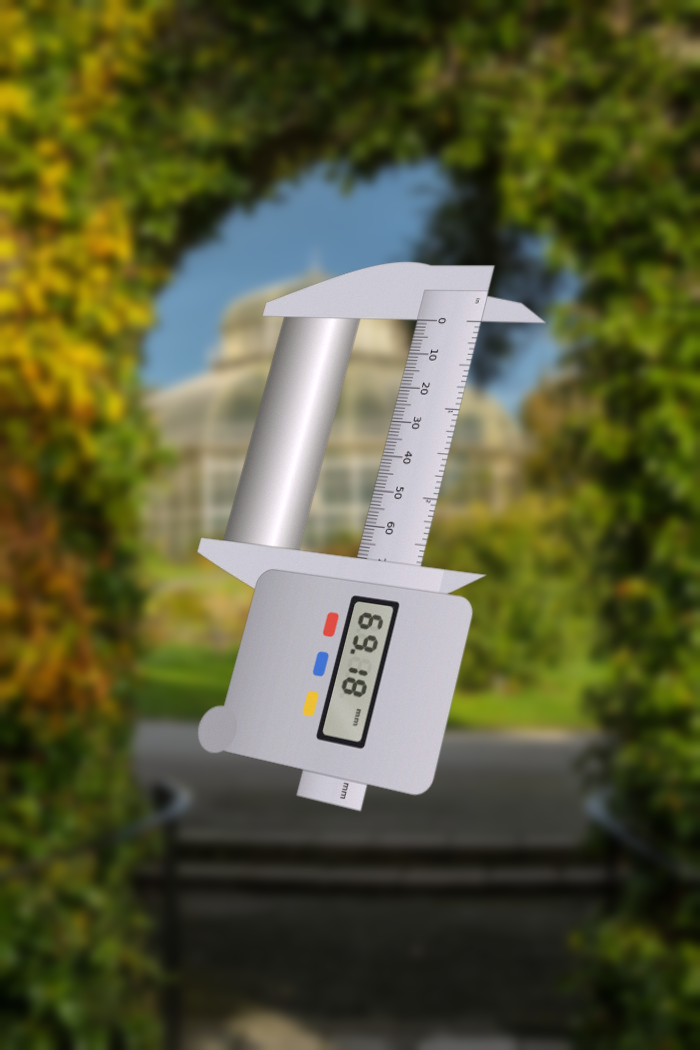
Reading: 69.18 mm
